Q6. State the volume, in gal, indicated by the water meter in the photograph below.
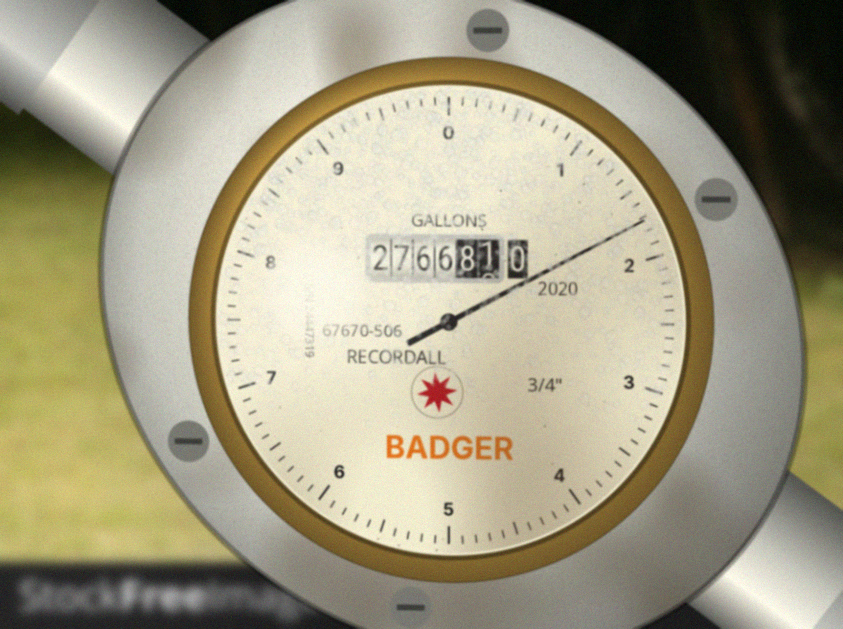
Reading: 2766811.7 gal
